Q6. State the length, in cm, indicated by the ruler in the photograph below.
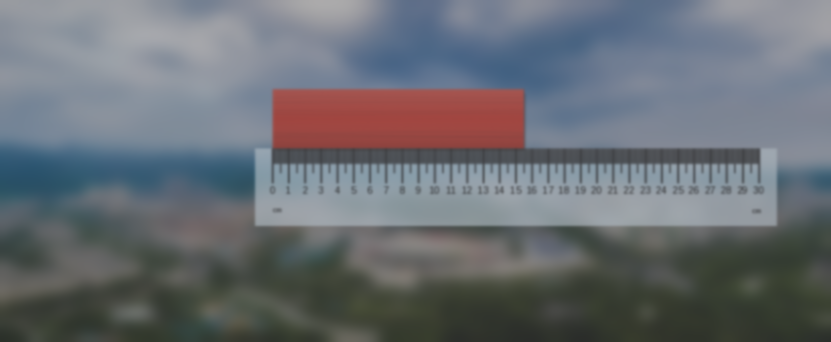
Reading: 15.5 cm
